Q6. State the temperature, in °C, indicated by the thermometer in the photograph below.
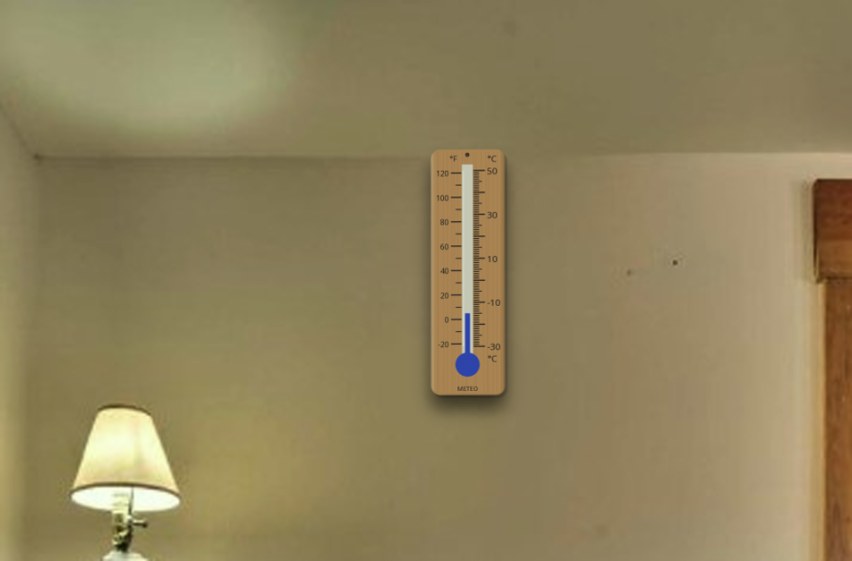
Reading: -15 °C
